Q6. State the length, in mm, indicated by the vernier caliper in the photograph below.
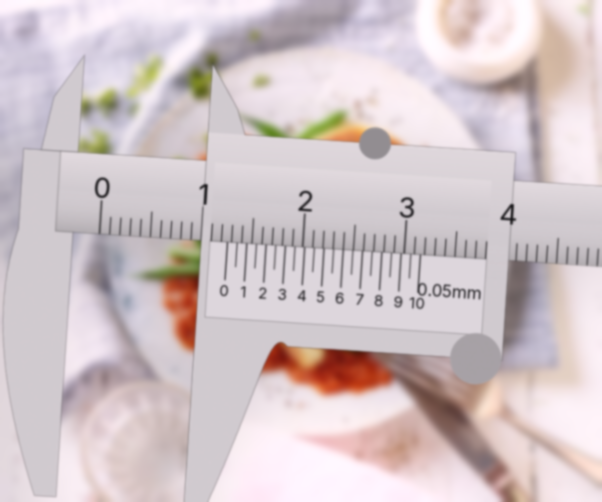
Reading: 12.6 mm
